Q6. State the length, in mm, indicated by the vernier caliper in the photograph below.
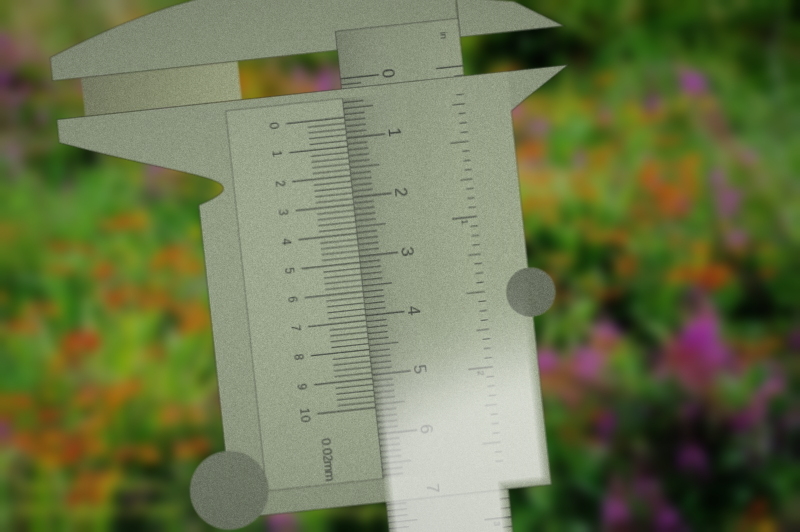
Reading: 6.5 mm
